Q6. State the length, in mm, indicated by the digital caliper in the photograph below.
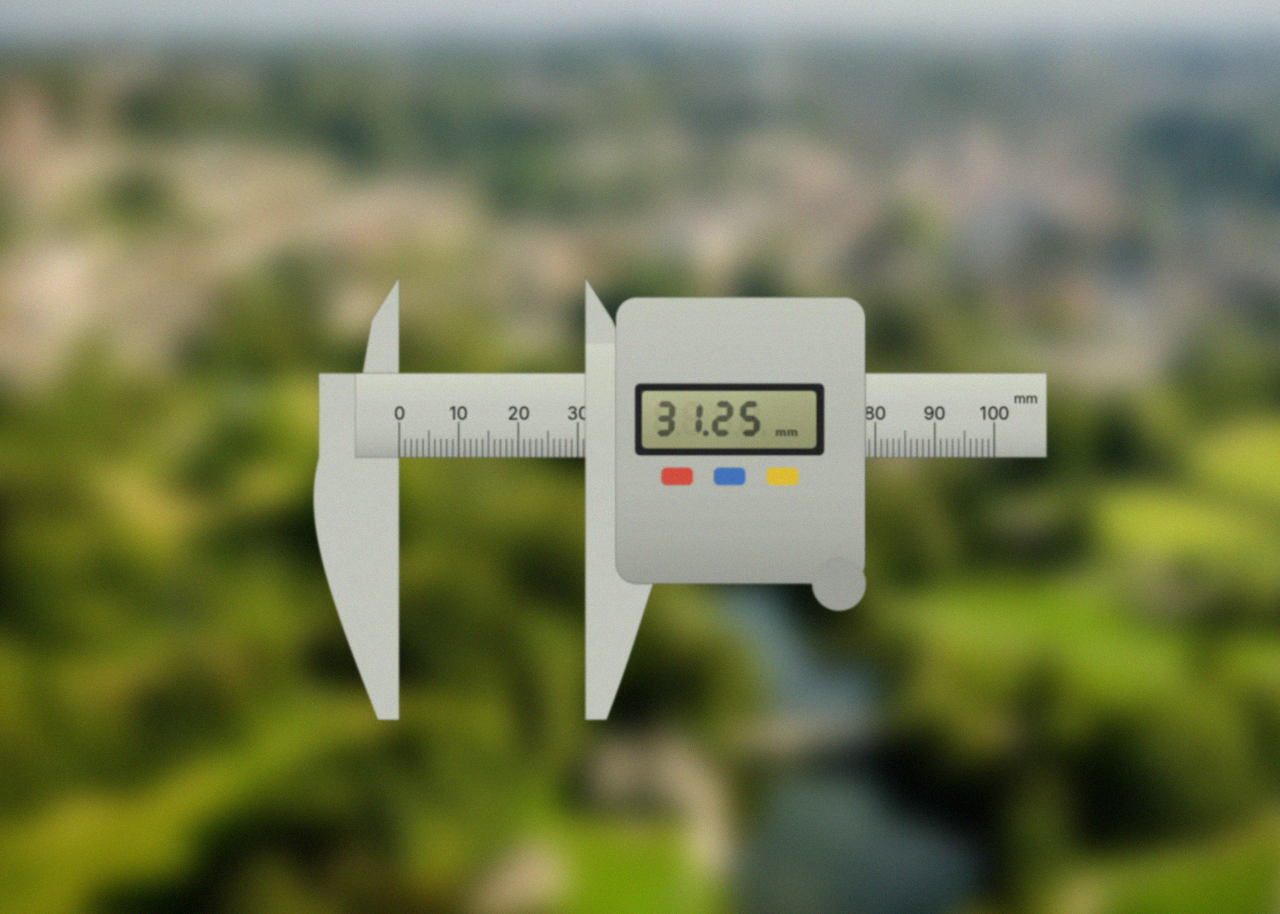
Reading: 31.25 mm
